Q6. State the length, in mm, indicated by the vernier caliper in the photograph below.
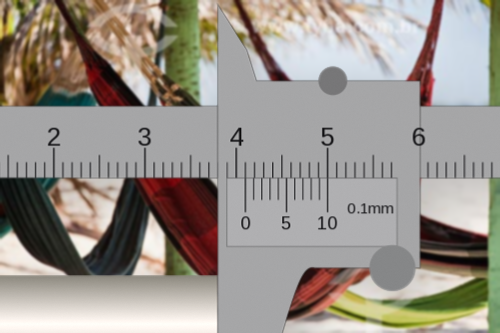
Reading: 41.0 mm
